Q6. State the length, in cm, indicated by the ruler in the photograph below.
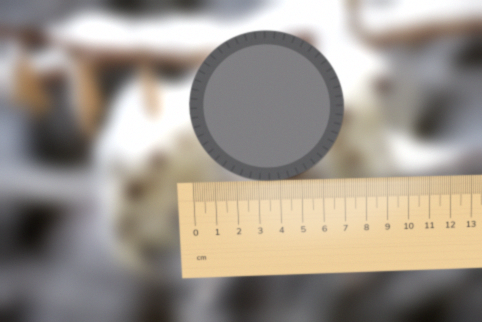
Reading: 7 cm
